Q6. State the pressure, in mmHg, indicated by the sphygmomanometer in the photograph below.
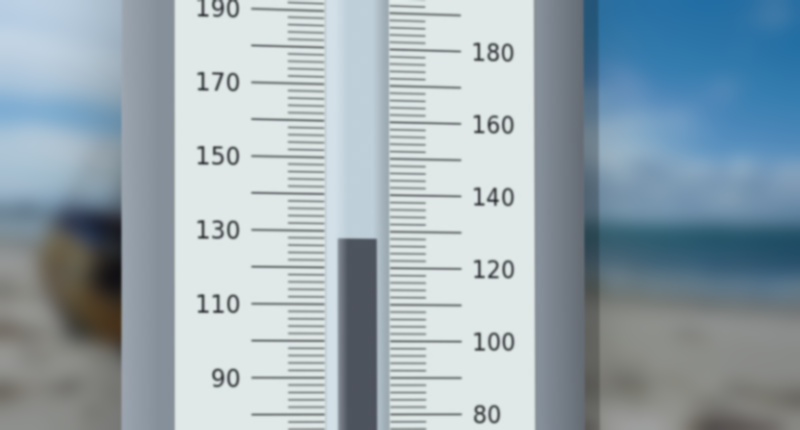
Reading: 128 mmHg
